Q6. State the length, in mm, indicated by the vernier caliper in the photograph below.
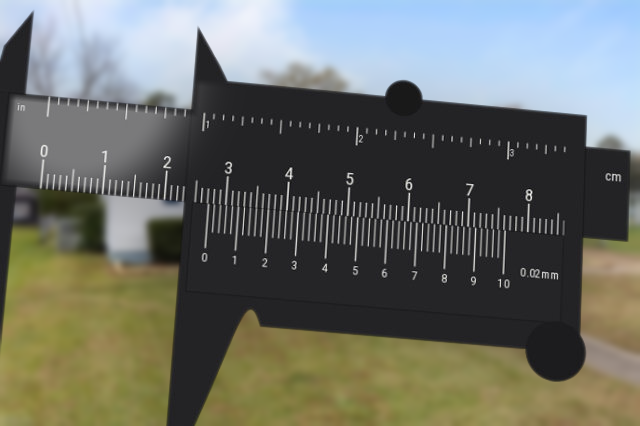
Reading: 27.2 mm
